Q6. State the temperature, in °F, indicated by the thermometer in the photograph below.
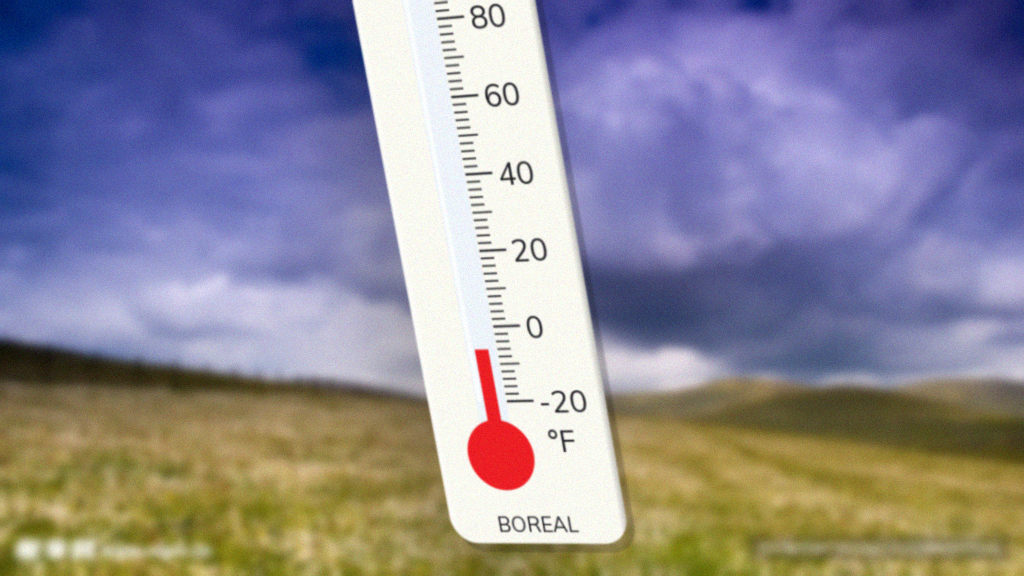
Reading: -6 °F
